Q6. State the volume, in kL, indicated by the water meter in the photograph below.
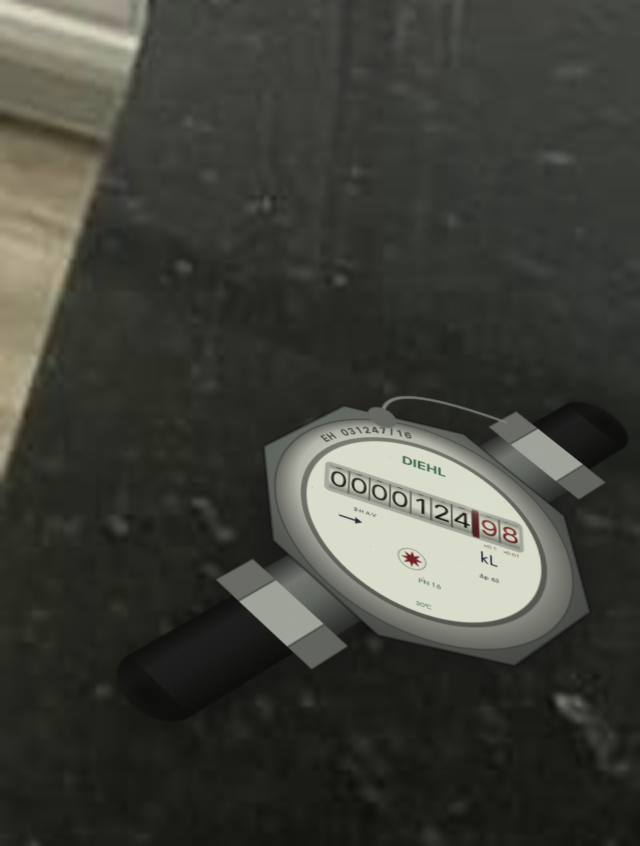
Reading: 124.98 kL
